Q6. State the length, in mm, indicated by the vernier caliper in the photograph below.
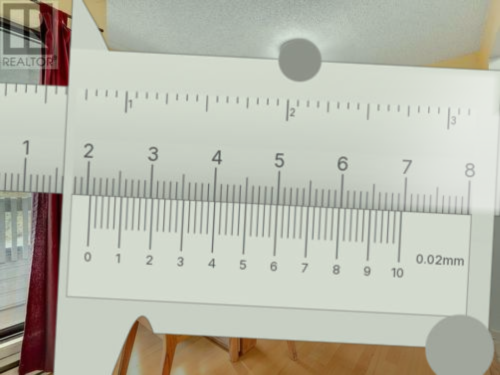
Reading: 20.5 mm
